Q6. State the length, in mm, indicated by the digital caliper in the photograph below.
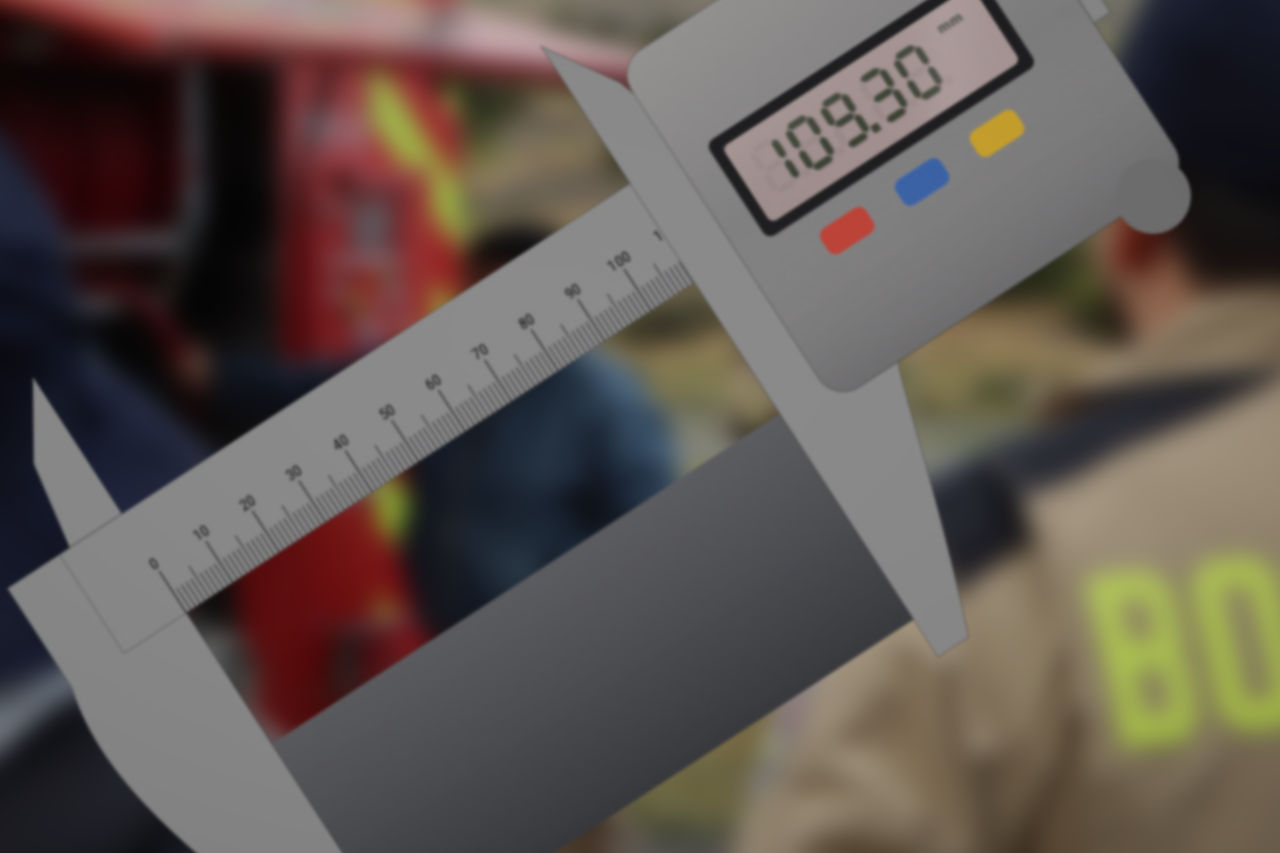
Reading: 109.30 mm
